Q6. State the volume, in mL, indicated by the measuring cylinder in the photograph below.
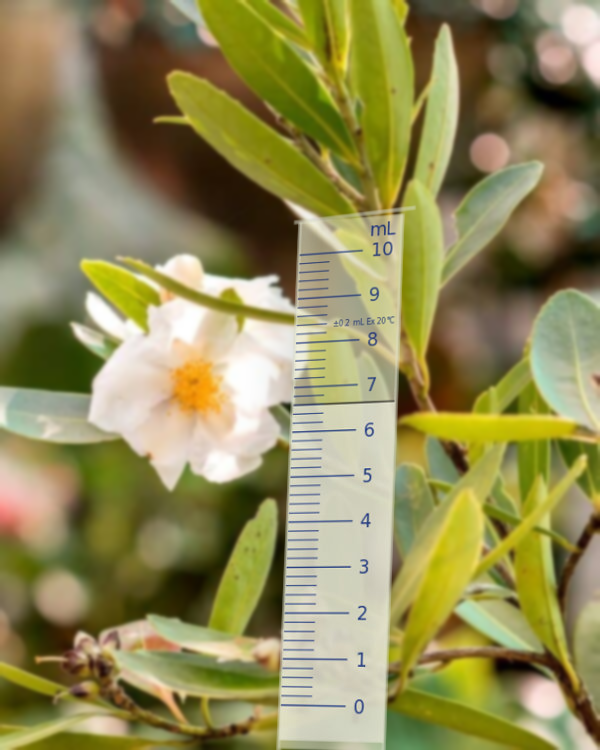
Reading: 6.6 mL
